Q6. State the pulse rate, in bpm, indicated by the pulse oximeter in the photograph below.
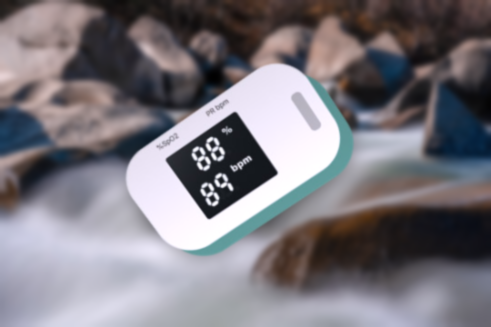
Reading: 89 bpm
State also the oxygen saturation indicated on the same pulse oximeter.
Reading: 88 %
